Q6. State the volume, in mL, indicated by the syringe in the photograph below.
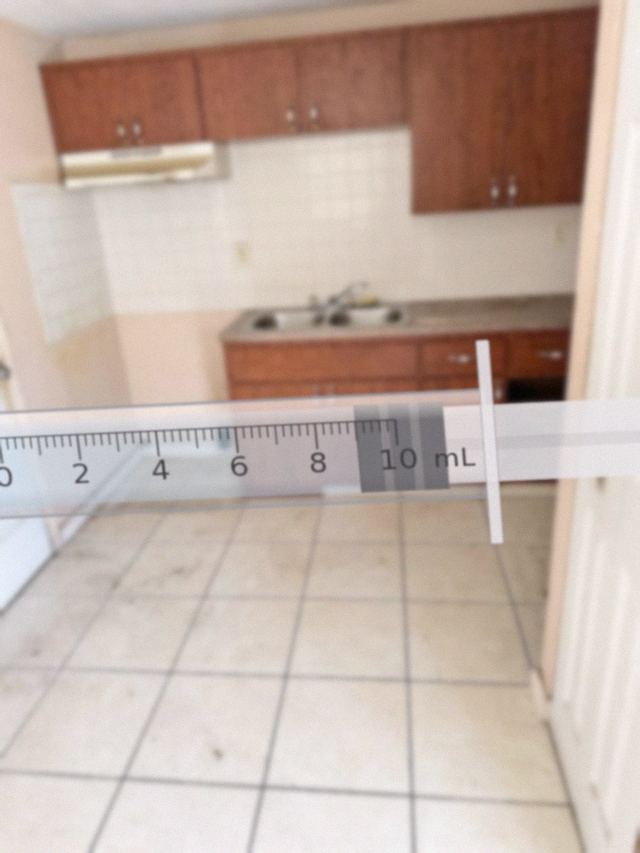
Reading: 9 mL
